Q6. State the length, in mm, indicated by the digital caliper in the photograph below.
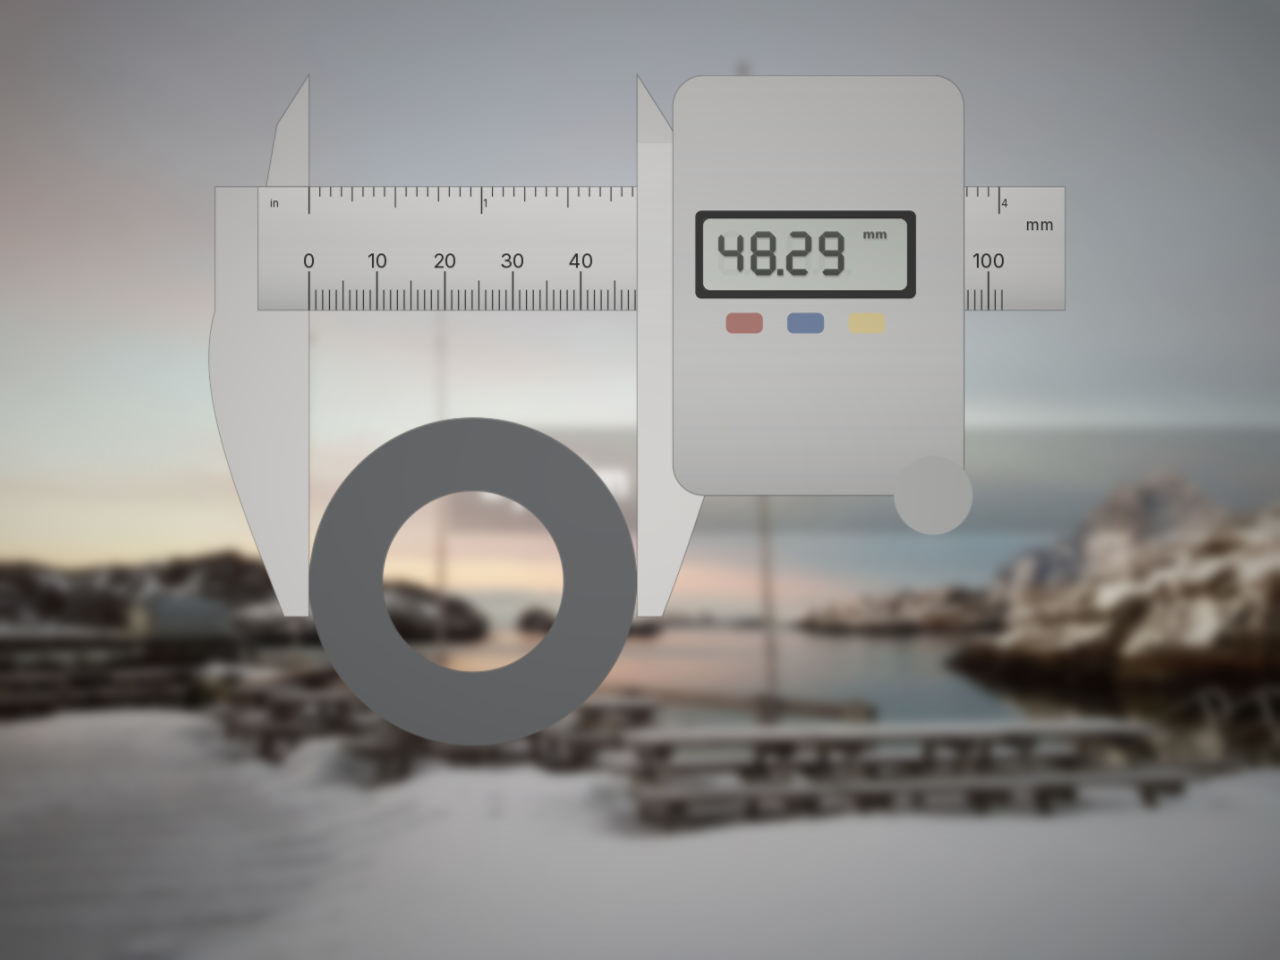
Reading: 48.29 mm
